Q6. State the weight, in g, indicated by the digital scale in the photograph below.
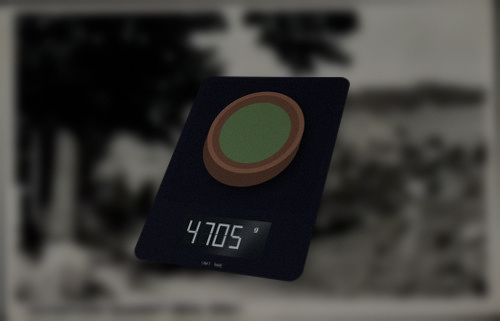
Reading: 4705 g
